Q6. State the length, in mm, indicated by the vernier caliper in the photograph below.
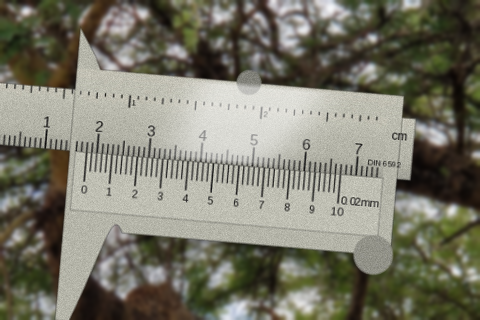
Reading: 18.0 mm
